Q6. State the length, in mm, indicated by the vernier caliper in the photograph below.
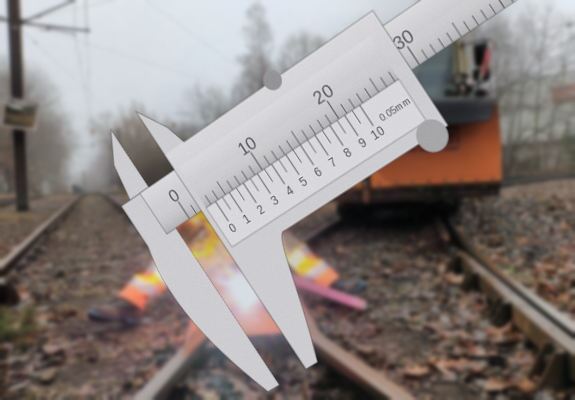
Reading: 3.6 mm
